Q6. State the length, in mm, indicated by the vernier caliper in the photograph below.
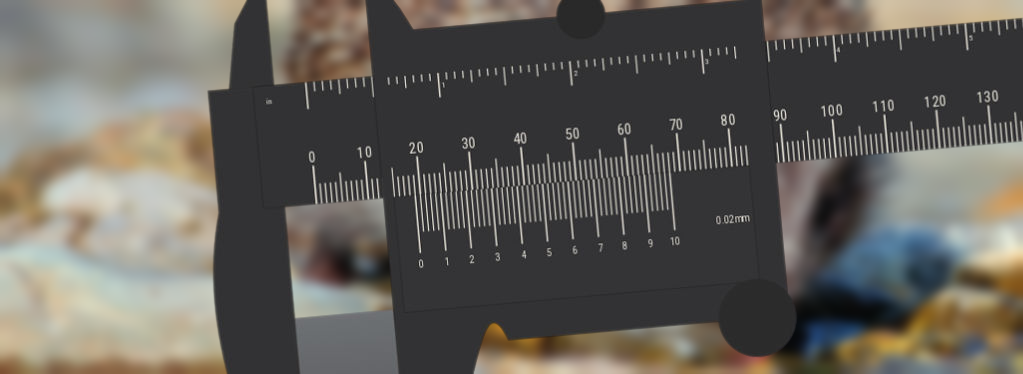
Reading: 19.0 mm
